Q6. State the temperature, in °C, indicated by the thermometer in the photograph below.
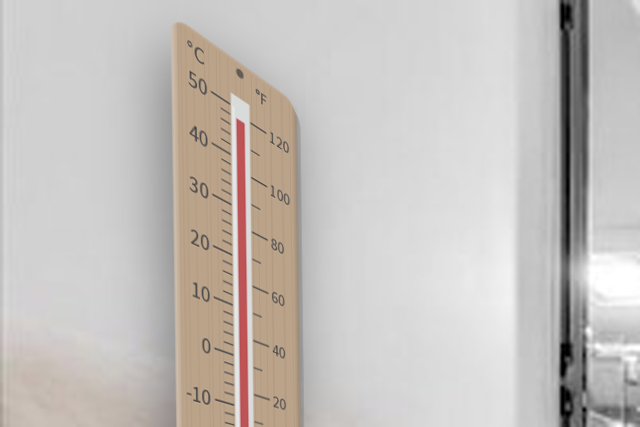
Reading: 48 °C
